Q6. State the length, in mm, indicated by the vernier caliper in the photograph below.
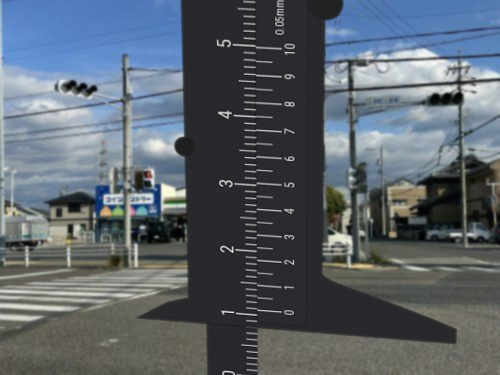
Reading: 10.8 mm
